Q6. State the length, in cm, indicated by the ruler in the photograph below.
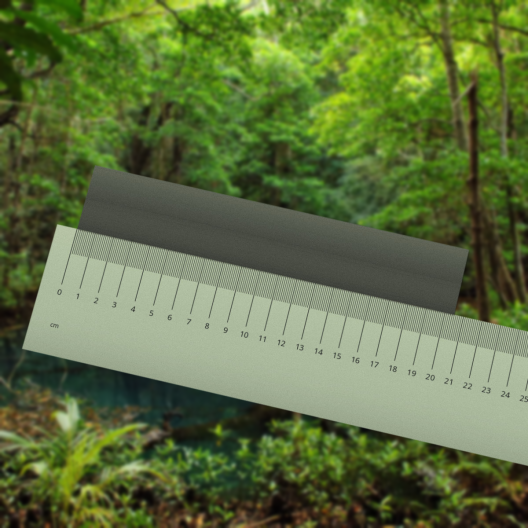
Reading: 20.5 cm
